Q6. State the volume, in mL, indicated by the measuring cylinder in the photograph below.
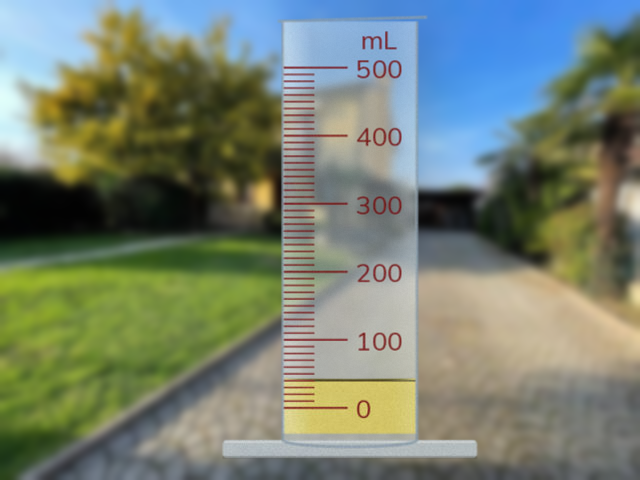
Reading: 40 mL
